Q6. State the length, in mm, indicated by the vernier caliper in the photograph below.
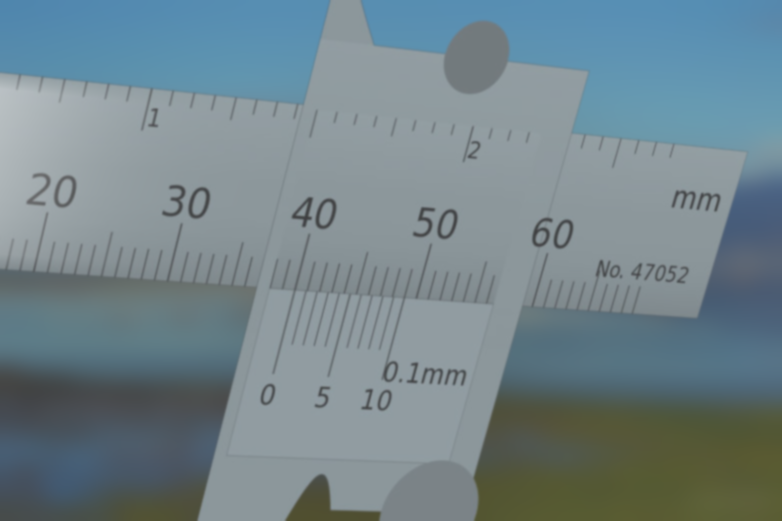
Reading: 40.0 mm
